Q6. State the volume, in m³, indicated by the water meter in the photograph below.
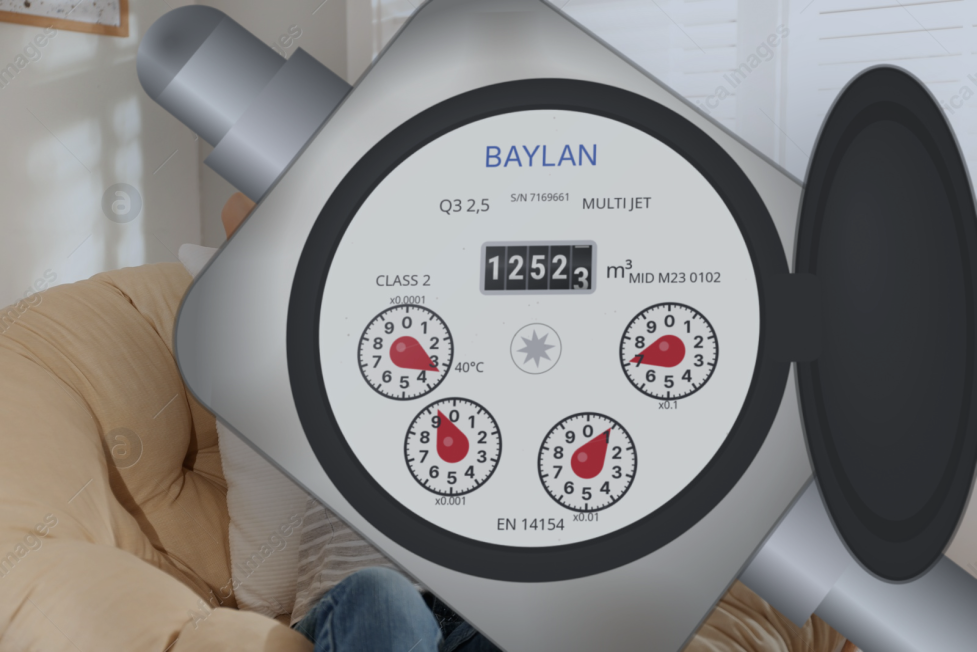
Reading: 12522.7093 m³
